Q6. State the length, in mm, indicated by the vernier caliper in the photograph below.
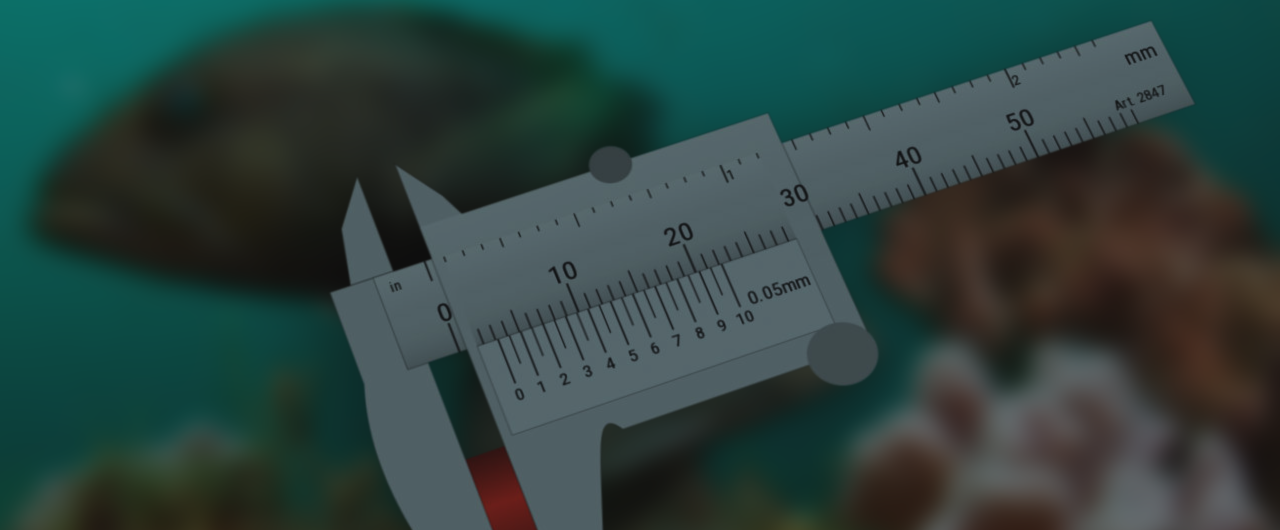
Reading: 3.2 mm
